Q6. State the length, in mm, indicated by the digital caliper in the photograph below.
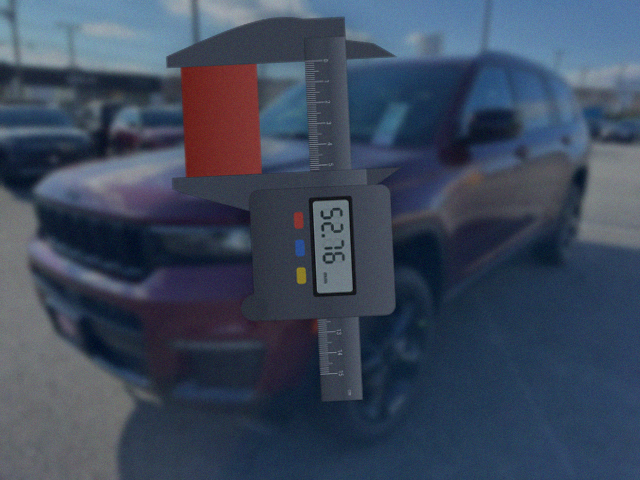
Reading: 52.76 mm
